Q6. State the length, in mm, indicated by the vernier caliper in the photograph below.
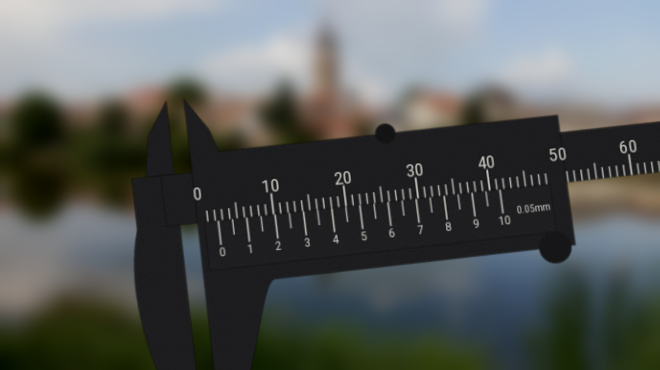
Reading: 2.4 mm
